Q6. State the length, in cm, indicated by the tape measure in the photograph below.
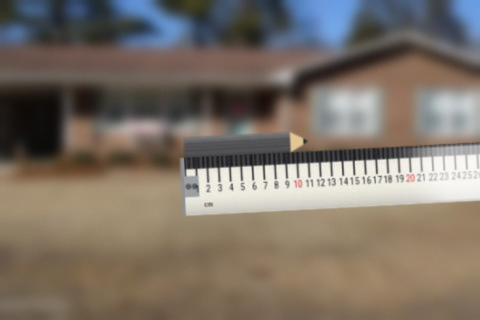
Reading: 11 cm
